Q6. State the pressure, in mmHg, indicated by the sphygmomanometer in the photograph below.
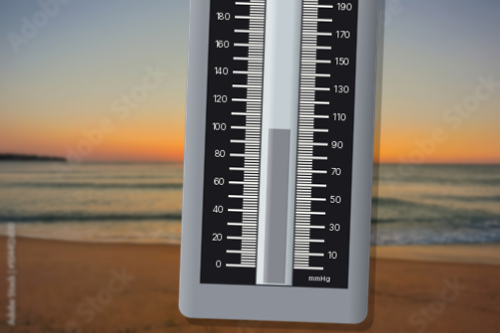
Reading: 100 mmHg
